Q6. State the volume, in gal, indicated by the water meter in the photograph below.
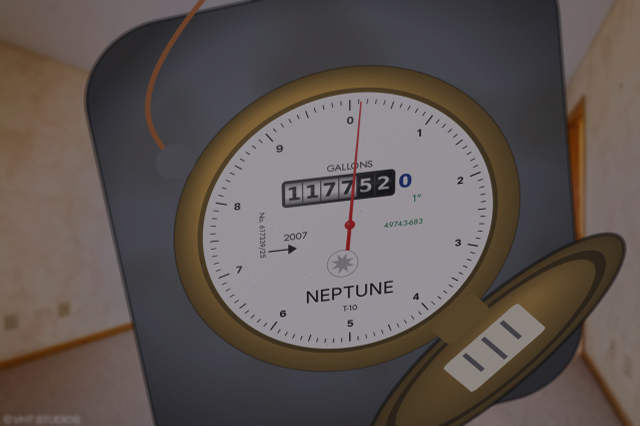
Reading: 1177520.1 gal
